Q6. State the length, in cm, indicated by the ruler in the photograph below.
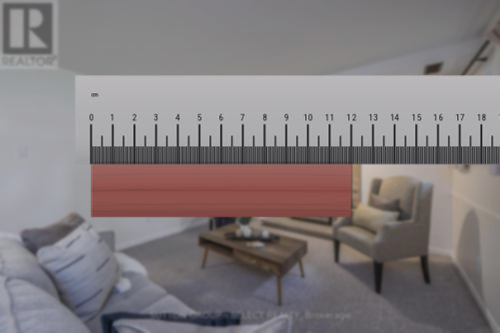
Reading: 12 cm
